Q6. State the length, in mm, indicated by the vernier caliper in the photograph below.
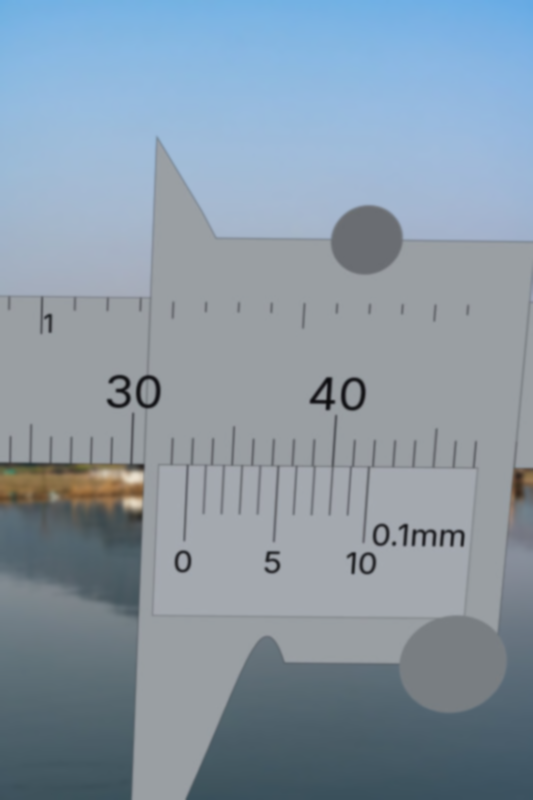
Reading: 32.8 mm
